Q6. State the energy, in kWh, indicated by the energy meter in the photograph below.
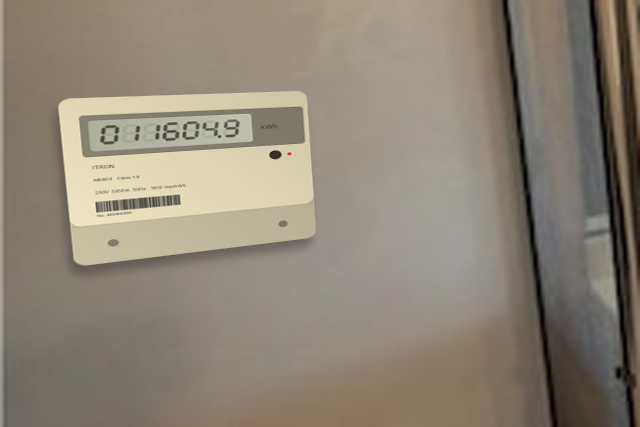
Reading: 11604.9 kWh
